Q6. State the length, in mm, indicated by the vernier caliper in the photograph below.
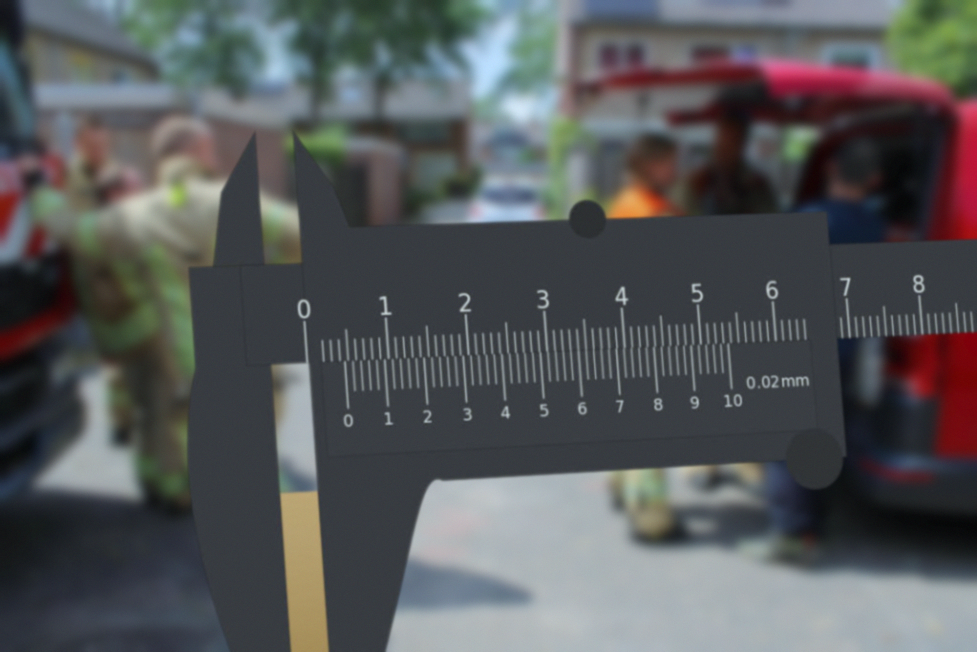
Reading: 4.6 mm
